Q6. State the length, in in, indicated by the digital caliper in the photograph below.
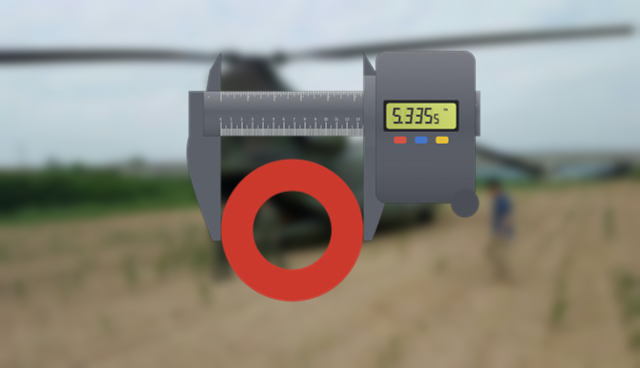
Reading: 5.3355 in
